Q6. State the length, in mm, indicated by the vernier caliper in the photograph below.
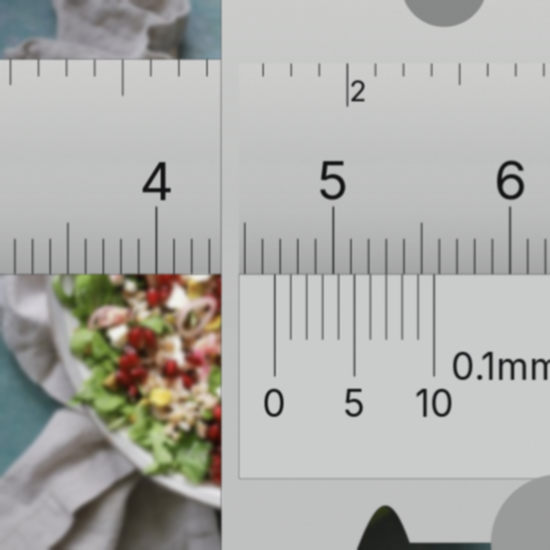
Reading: 46.7 mm
